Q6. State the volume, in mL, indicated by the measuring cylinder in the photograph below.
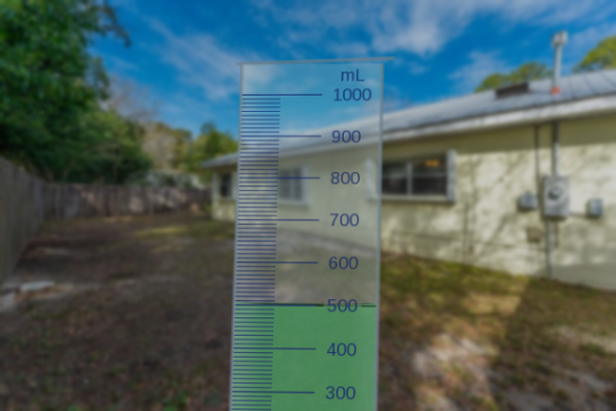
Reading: 500 mL
